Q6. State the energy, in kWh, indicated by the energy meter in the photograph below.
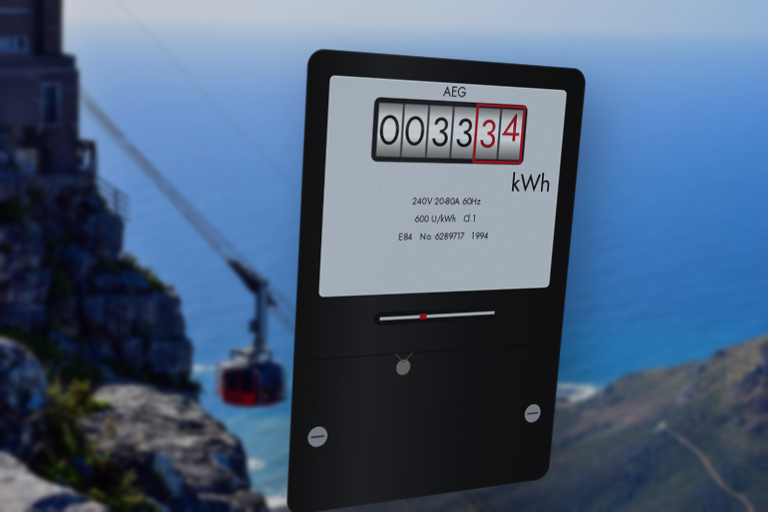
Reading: 33.34 kWh
